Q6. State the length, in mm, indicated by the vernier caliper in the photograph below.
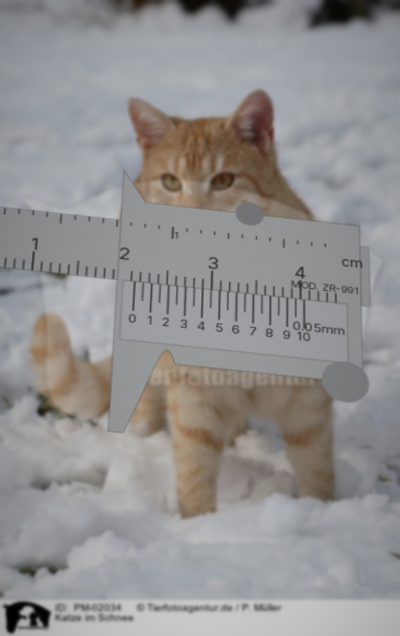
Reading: 21.4 mm
